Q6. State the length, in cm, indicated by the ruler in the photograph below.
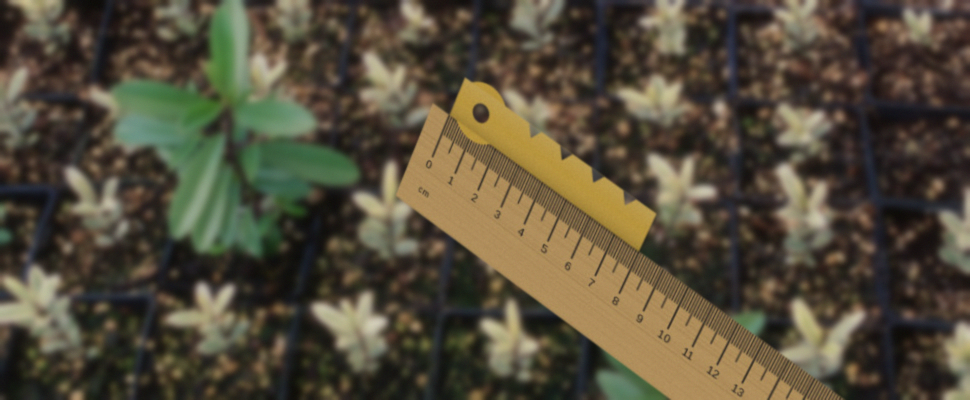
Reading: 8 cm
